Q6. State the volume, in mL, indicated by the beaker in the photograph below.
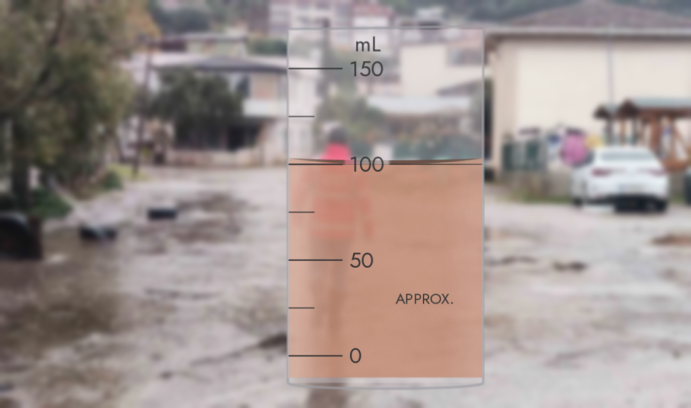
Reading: 100 mL
